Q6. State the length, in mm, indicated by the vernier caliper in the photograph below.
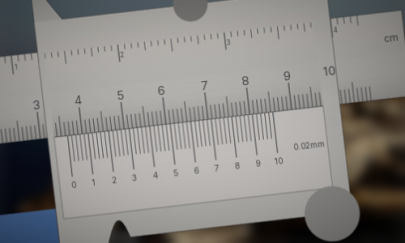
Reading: 36.5 mm
